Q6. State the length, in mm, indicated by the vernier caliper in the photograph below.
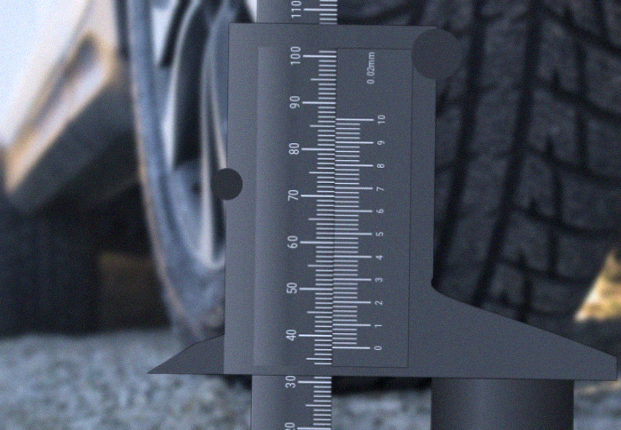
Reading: 37.5 mm
